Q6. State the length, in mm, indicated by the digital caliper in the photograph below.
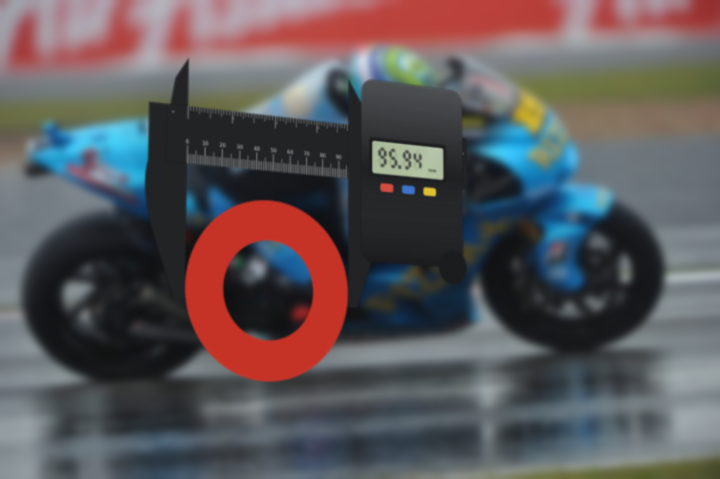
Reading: 95.94 mm
